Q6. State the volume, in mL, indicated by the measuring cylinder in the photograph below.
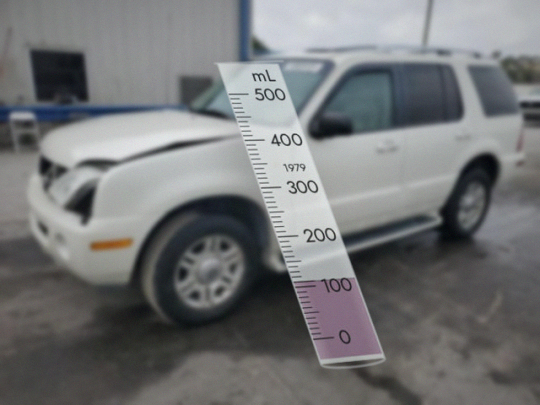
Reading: 110 mL
